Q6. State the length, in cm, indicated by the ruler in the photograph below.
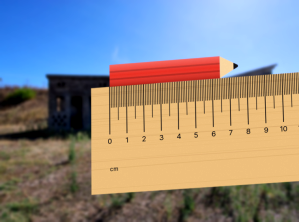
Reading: 7.5 cm
